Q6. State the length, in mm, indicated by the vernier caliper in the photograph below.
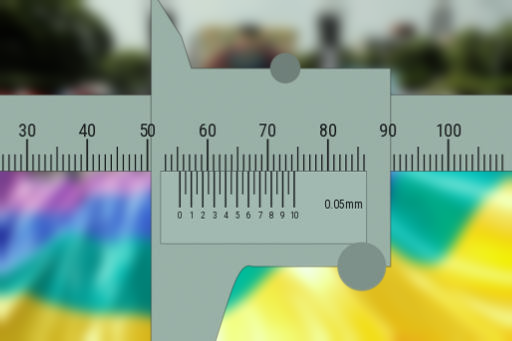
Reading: 55.4 mm
